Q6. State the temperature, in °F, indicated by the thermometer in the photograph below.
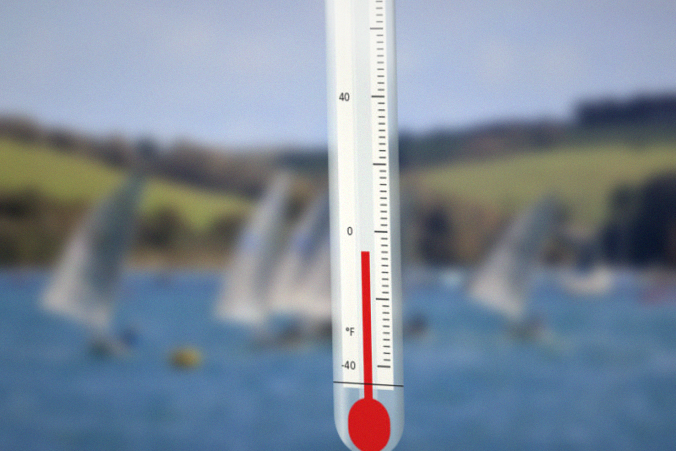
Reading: -6 °F
